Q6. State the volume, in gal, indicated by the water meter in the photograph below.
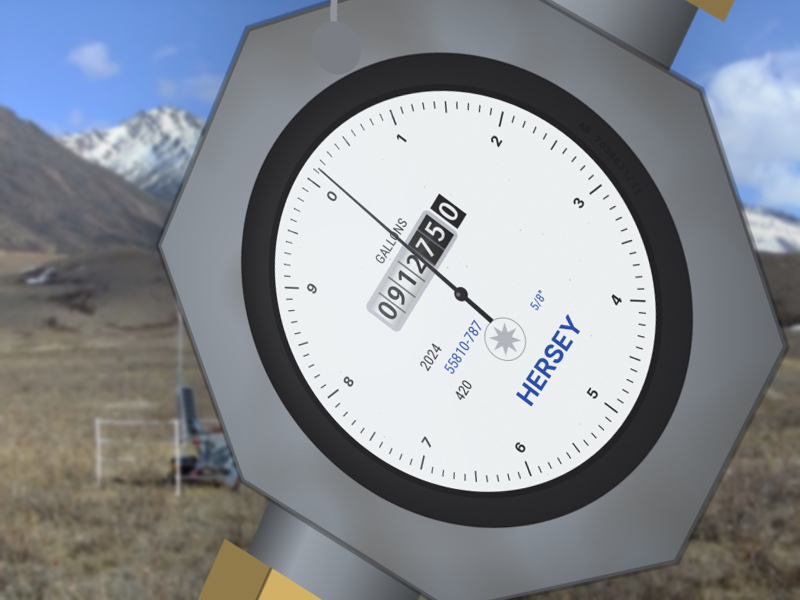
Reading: 912750.1 gal
